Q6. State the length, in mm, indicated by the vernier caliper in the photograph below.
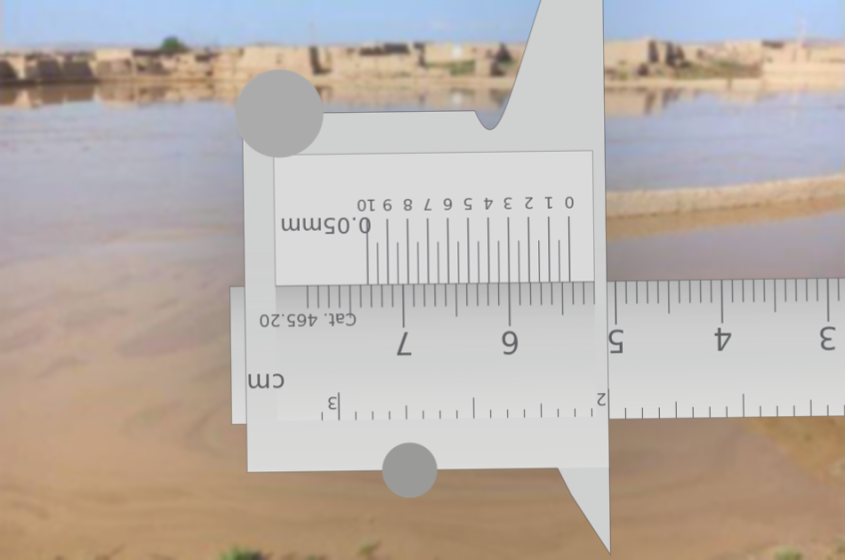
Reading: 54.3 mm
